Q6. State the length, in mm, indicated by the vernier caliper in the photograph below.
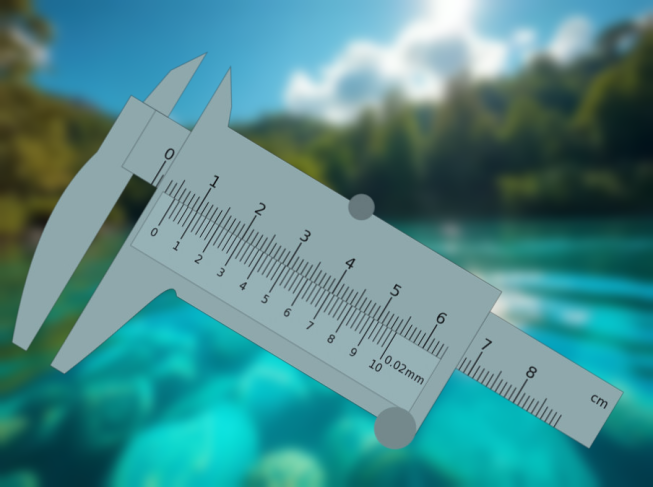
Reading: 5.2 mm
